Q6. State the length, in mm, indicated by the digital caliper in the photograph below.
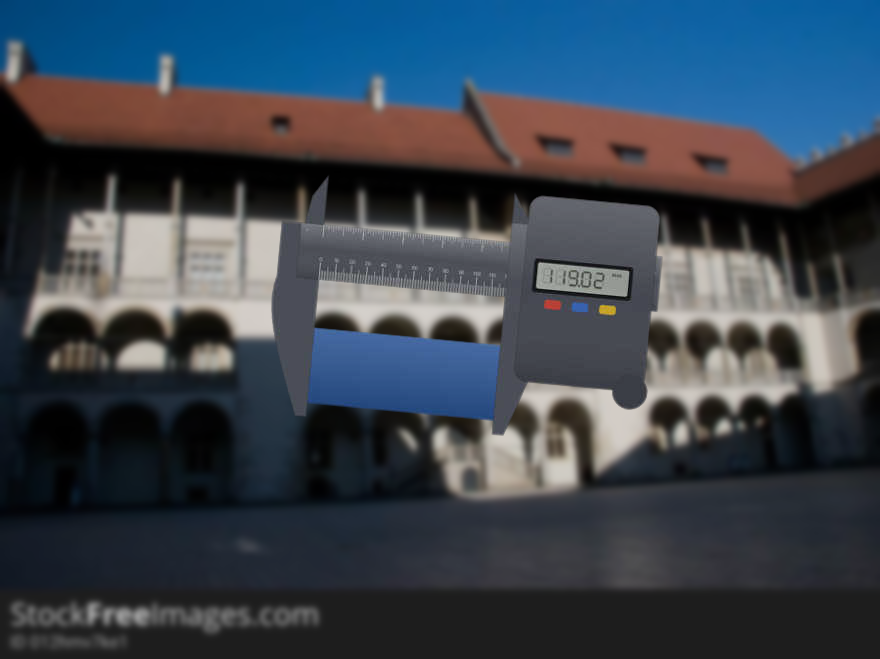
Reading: 119.02 mm
